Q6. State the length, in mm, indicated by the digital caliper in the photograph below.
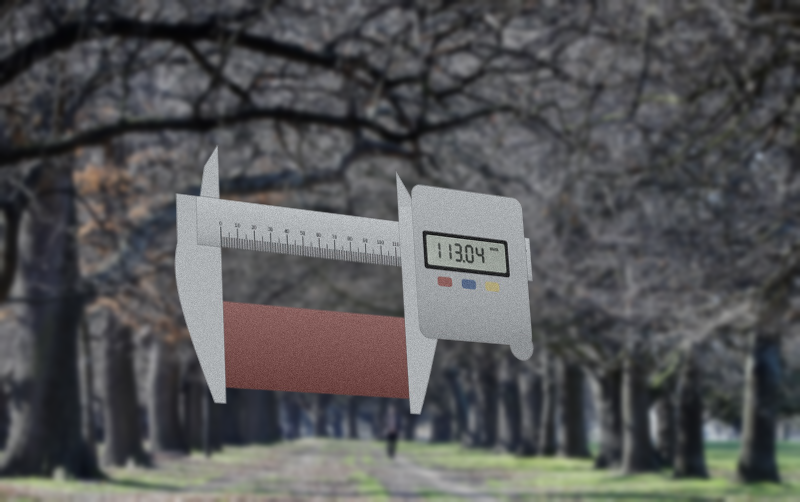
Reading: 113.04 mm
